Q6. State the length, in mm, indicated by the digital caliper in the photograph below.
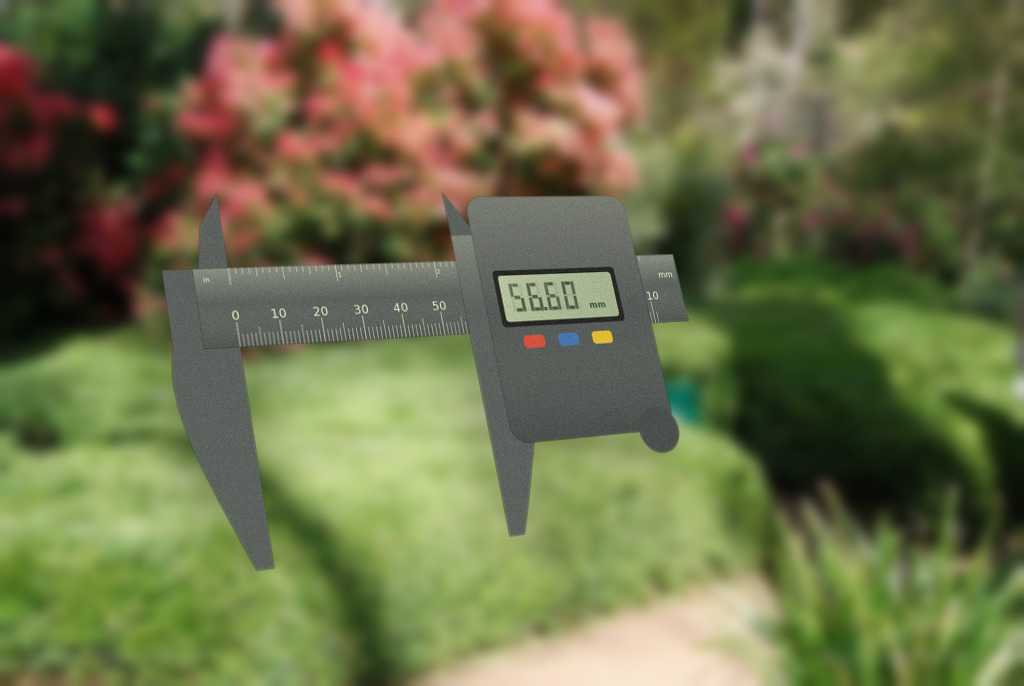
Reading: 56.60 mm
